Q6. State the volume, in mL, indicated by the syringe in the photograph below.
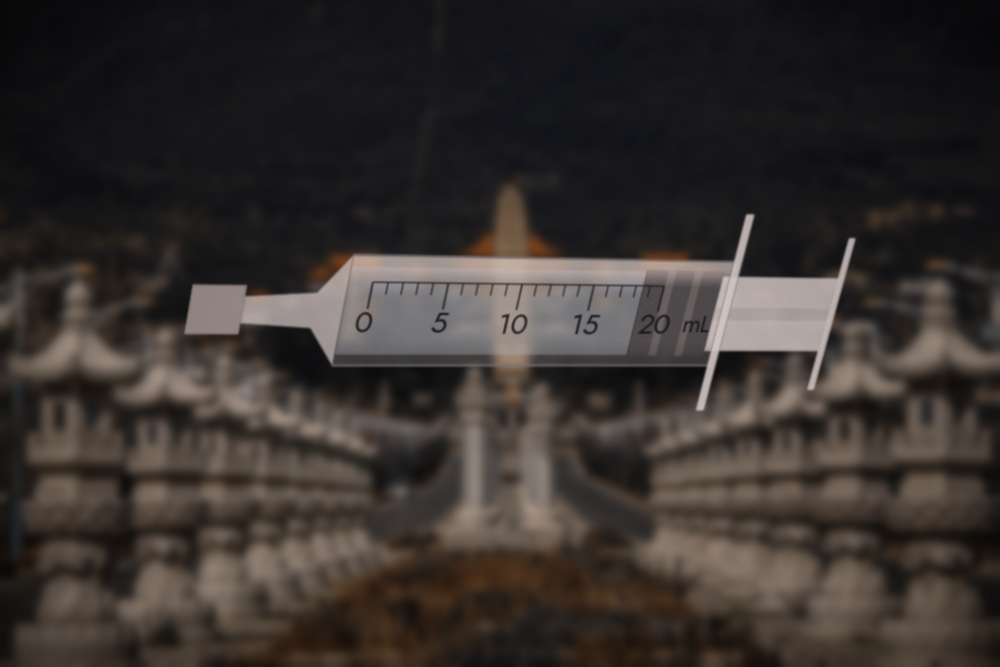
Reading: 18.5 mL
